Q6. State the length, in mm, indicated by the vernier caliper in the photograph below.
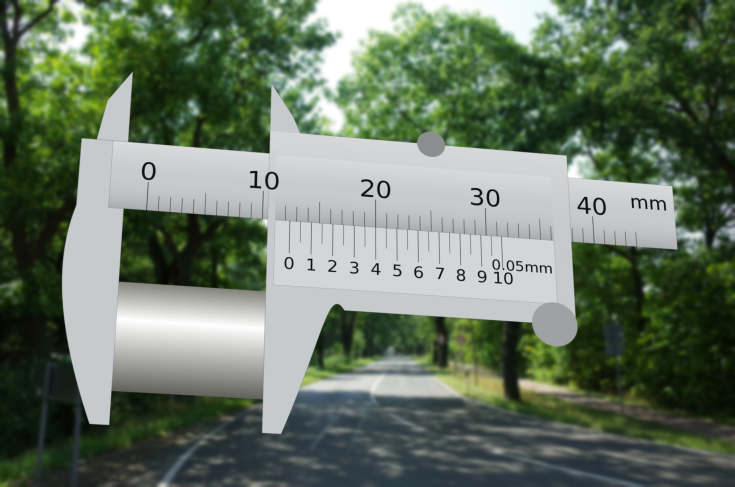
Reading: 12.4 mm
